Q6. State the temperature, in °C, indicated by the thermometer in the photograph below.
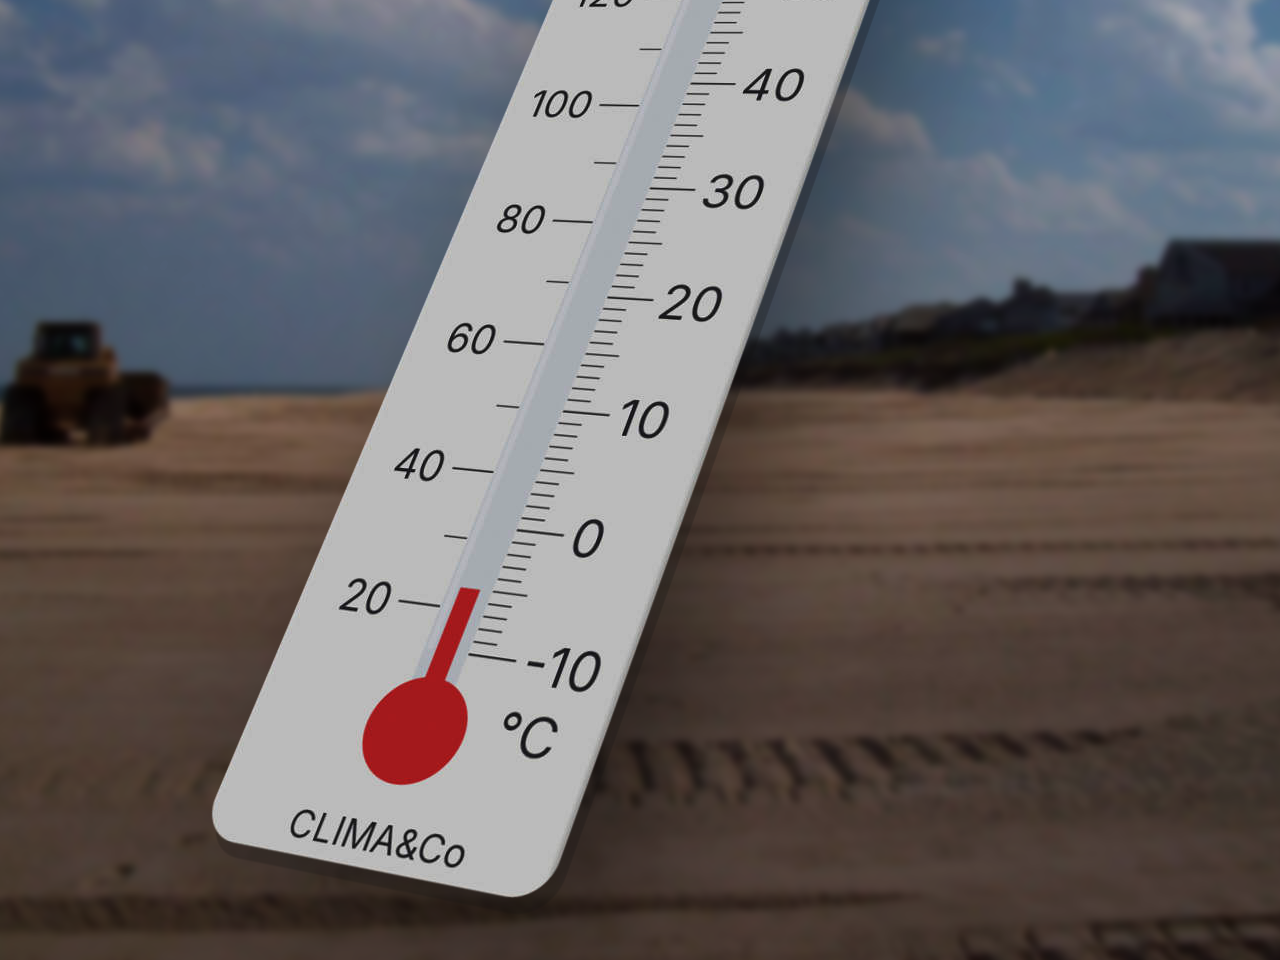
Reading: -5 °C
